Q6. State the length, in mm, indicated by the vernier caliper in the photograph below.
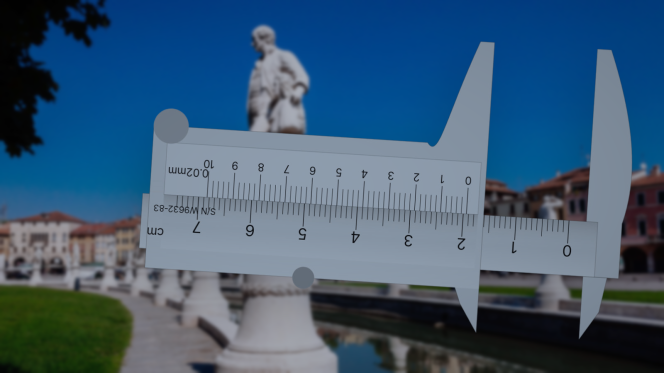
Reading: 19.4 mm
